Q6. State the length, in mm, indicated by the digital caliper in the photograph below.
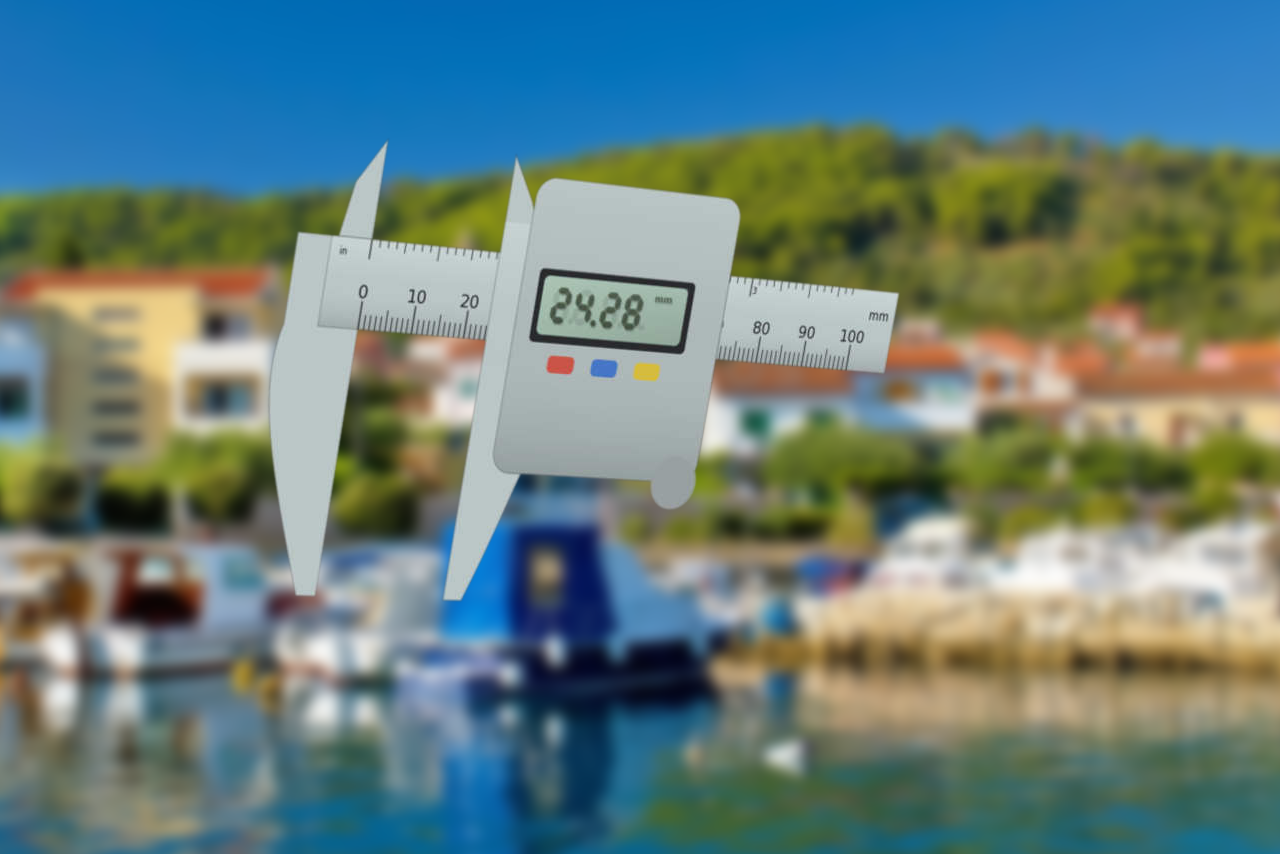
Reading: 24.28 mm
